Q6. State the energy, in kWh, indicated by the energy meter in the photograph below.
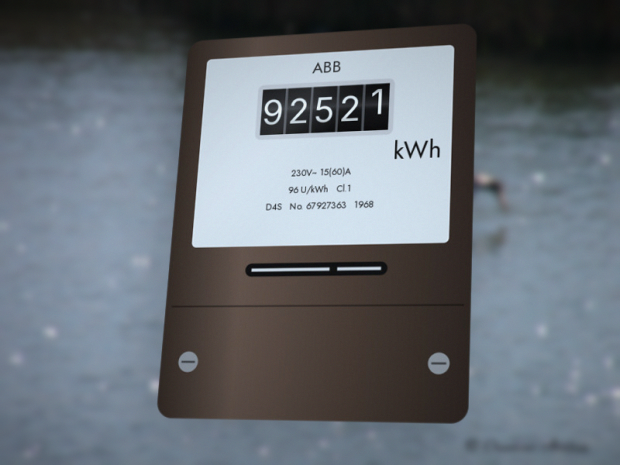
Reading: 92521 kWh
